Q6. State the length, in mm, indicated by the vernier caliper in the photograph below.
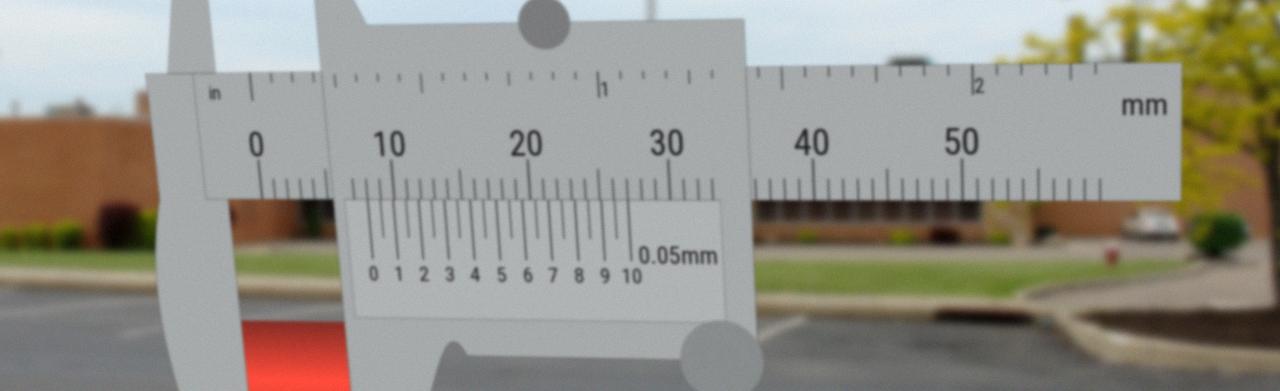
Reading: 8.0 mm
